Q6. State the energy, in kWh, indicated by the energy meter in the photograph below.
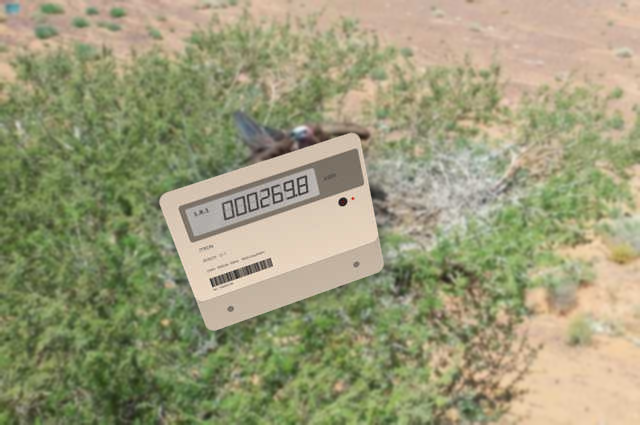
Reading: 269.8 kWh
